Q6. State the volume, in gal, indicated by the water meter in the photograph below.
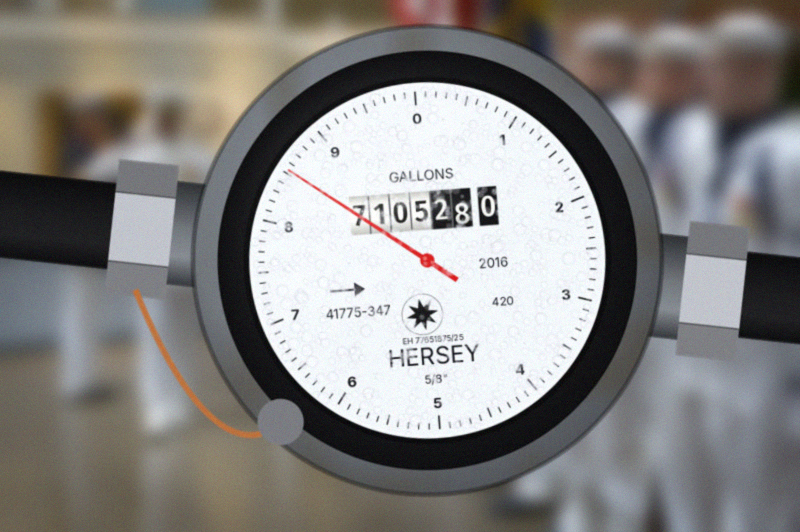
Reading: 7105278.5 gal
